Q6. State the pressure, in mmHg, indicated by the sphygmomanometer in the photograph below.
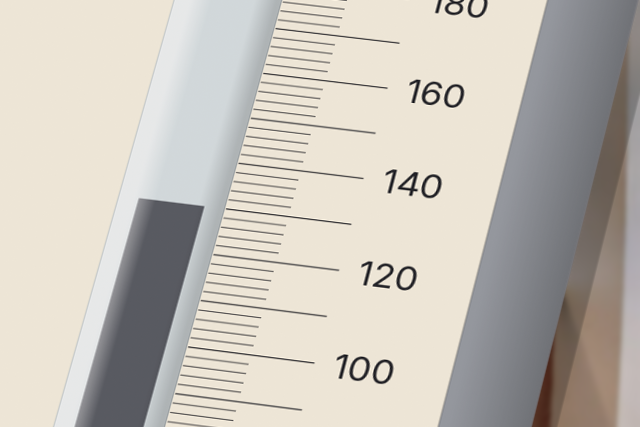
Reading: 130 mmHg
